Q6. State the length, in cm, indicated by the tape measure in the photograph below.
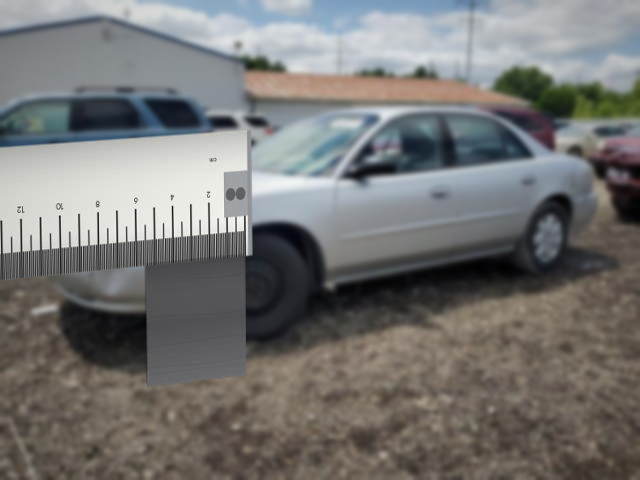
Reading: 5.5 cm
